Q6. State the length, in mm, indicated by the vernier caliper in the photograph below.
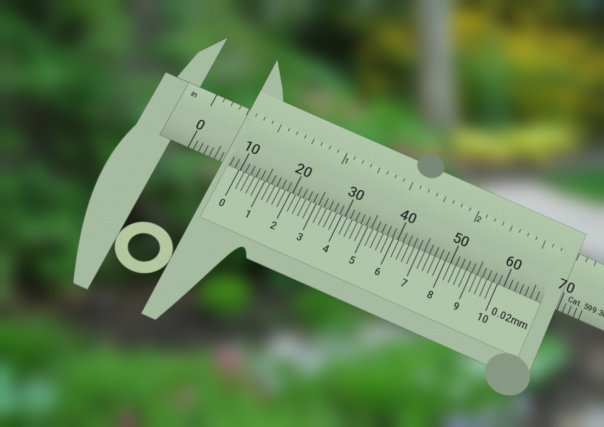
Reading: 9.8 mm
